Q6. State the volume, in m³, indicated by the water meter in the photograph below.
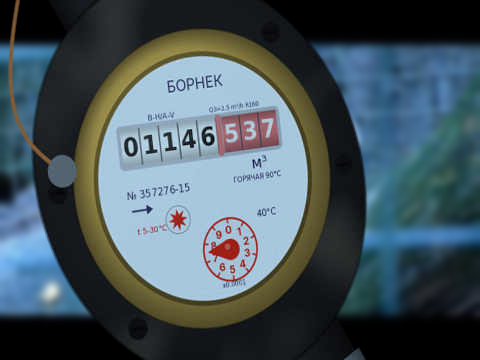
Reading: 1146.5377 m³
